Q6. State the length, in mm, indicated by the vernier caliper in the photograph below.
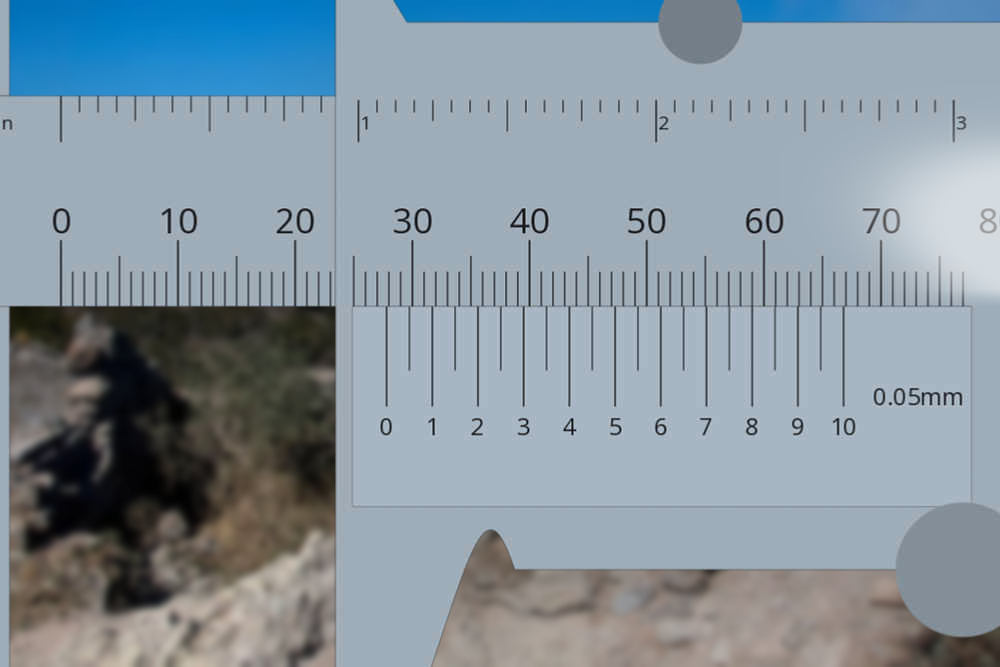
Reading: 27.8 mm
